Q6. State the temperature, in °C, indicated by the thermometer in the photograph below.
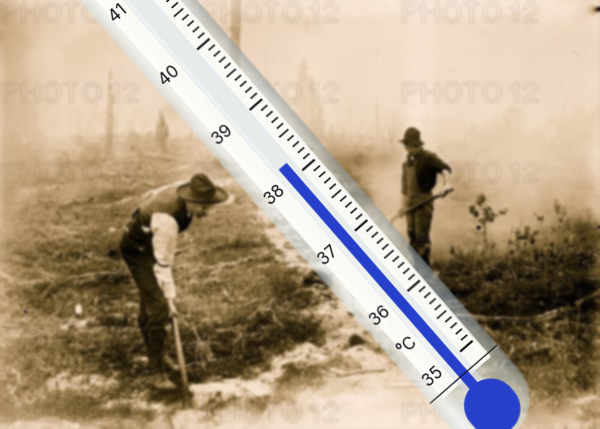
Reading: 38.2 °C
